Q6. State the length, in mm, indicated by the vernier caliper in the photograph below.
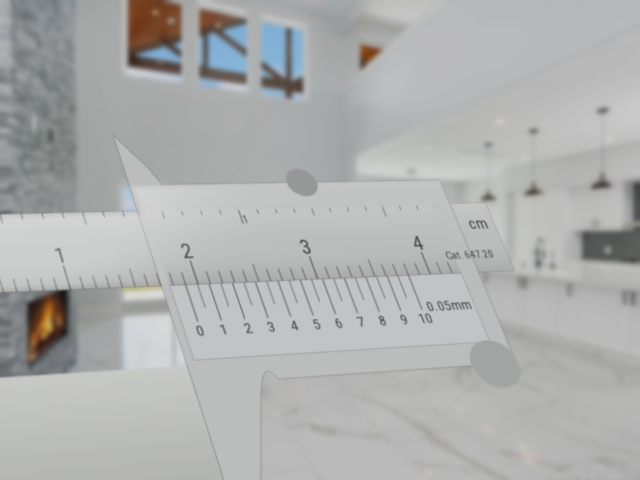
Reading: 19.0 mm
